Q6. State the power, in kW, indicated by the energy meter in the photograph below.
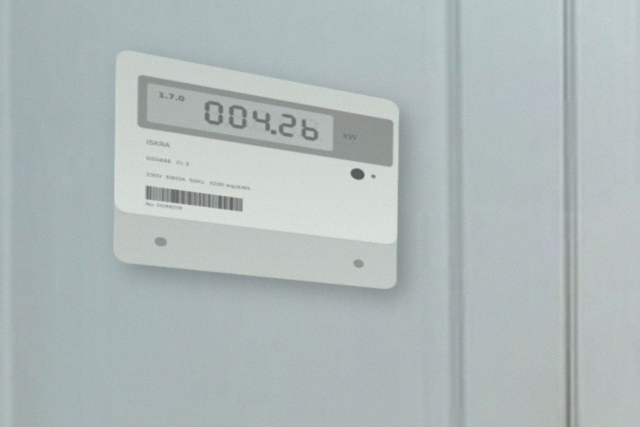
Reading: 4.26 kW
